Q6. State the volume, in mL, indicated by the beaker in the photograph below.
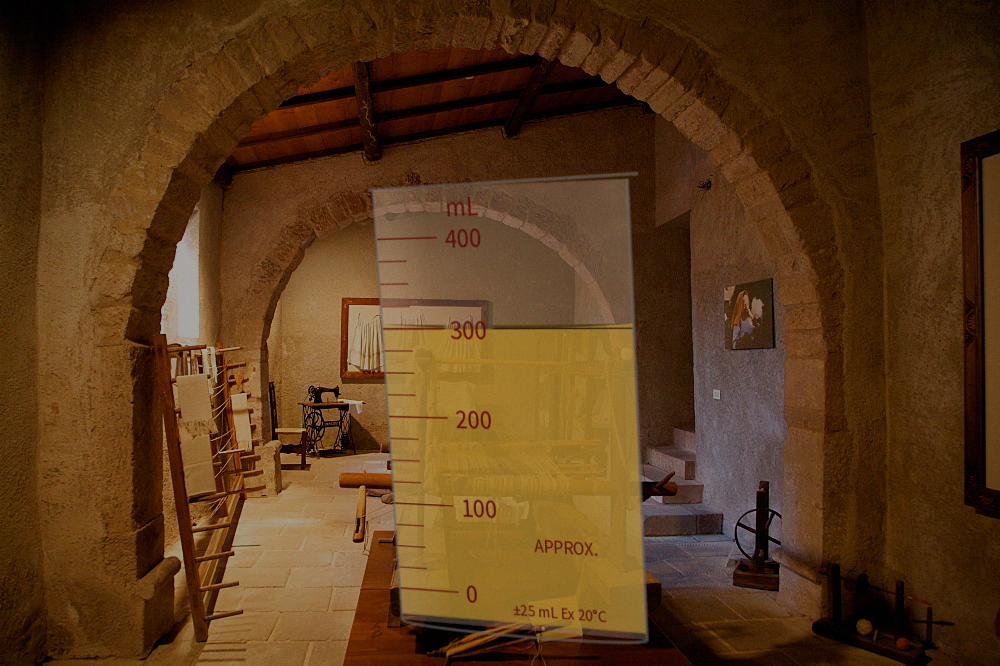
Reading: 300 mL
